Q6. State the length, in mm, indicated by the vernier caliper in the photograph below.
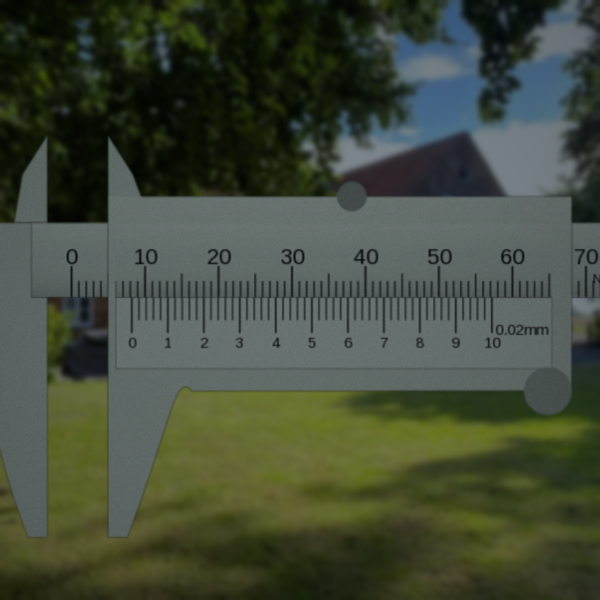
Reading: 8.2 mm
